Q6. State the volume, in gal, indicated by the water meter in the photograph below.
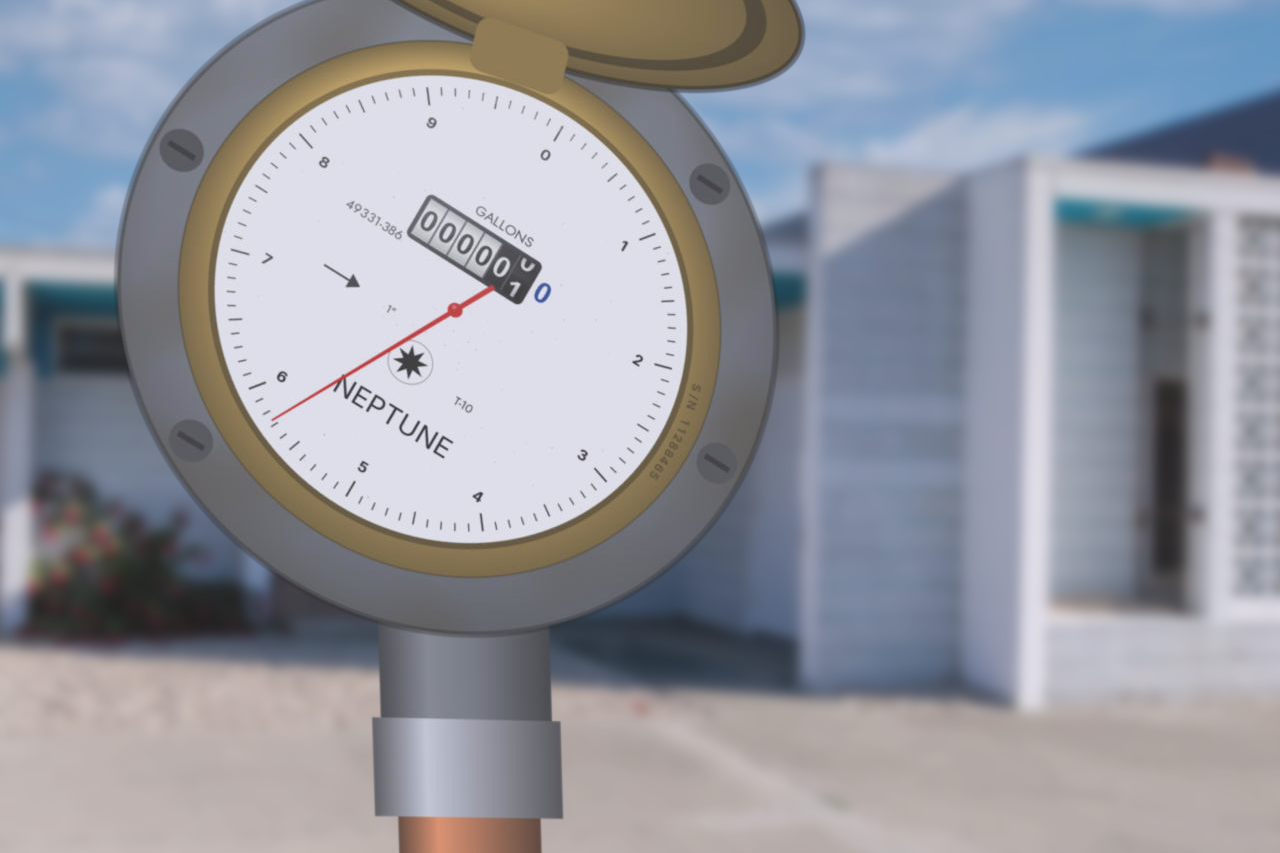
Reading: 5.7 gal
